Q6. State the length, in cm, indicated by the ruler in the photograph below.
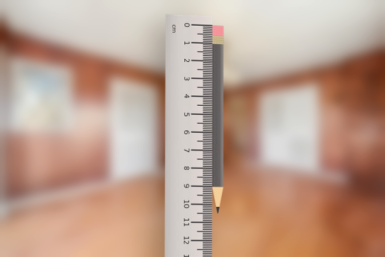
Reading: 10.5 cm
